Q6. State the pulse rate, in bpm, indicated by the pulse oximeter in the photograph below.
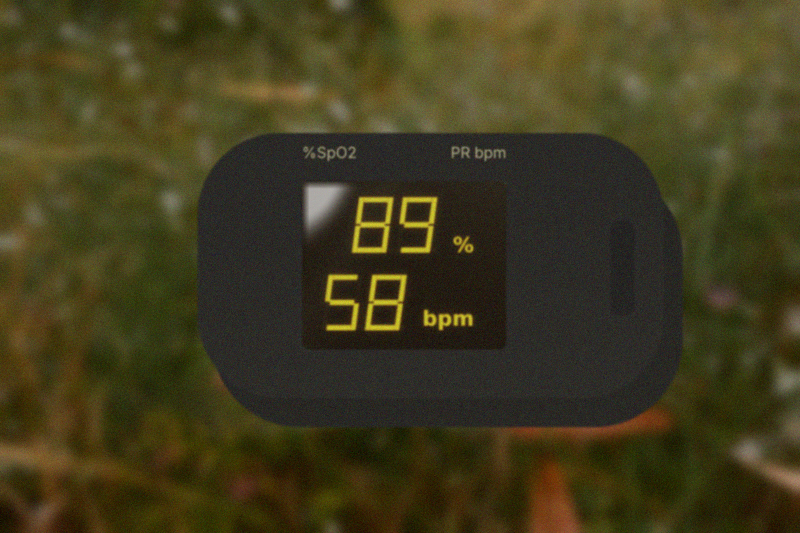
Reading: 58 bpm
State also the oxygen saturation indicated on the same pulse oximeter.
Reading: 89 %
